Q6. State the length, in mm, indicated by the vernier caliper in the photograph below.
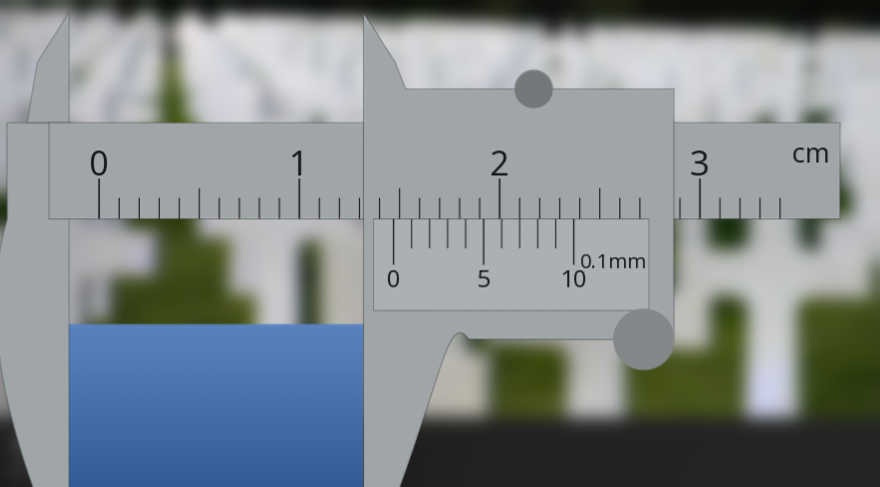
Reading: 14.7 mm
